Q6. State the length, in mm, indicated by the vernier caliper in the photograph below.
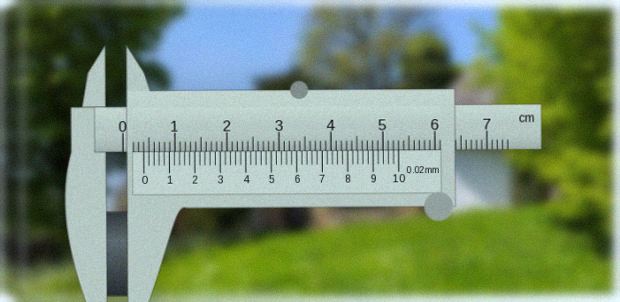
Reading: 4.0 mm
